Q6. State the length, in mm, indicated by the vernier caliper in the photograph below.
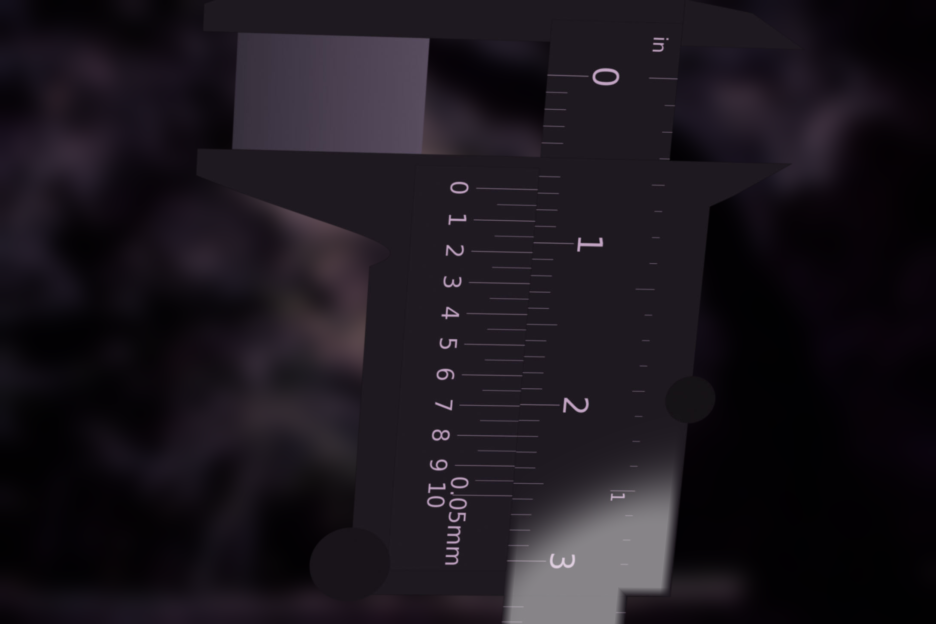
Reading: 6.8 mm
